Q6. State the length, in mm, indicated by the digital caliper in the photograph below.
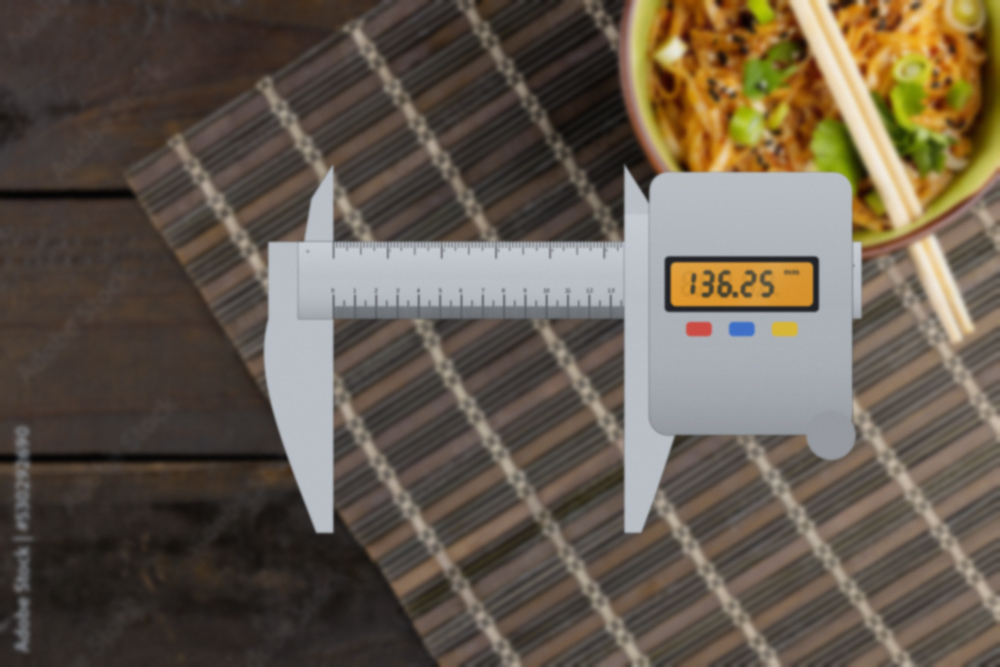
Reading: 136.25 mm
